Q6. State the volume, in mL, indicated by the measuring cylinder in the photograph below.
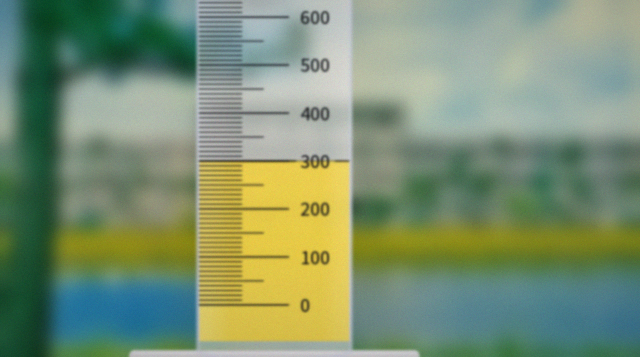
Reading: 300 mL
